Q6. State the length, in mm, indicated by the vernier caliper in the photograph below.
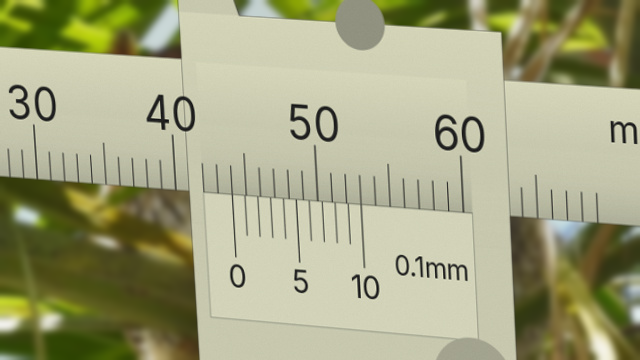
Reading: 44.0 mm
